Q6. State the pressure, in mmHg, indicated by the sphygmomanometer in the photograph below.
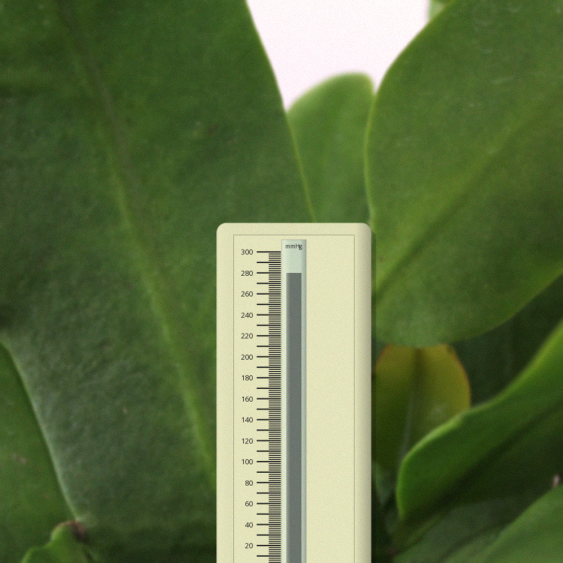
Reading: 280 mmHg
